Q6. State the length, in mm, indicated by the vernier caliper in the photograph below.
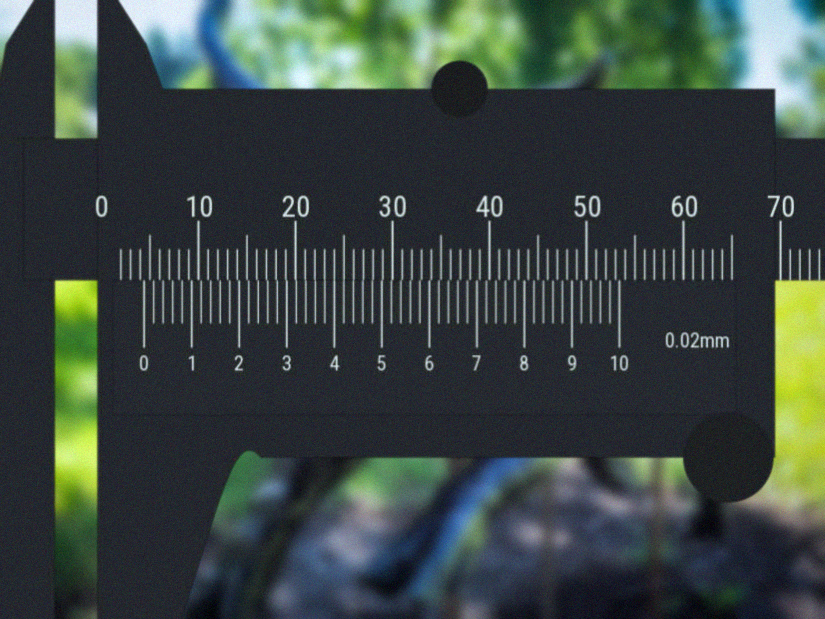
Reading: 4.4 mm
